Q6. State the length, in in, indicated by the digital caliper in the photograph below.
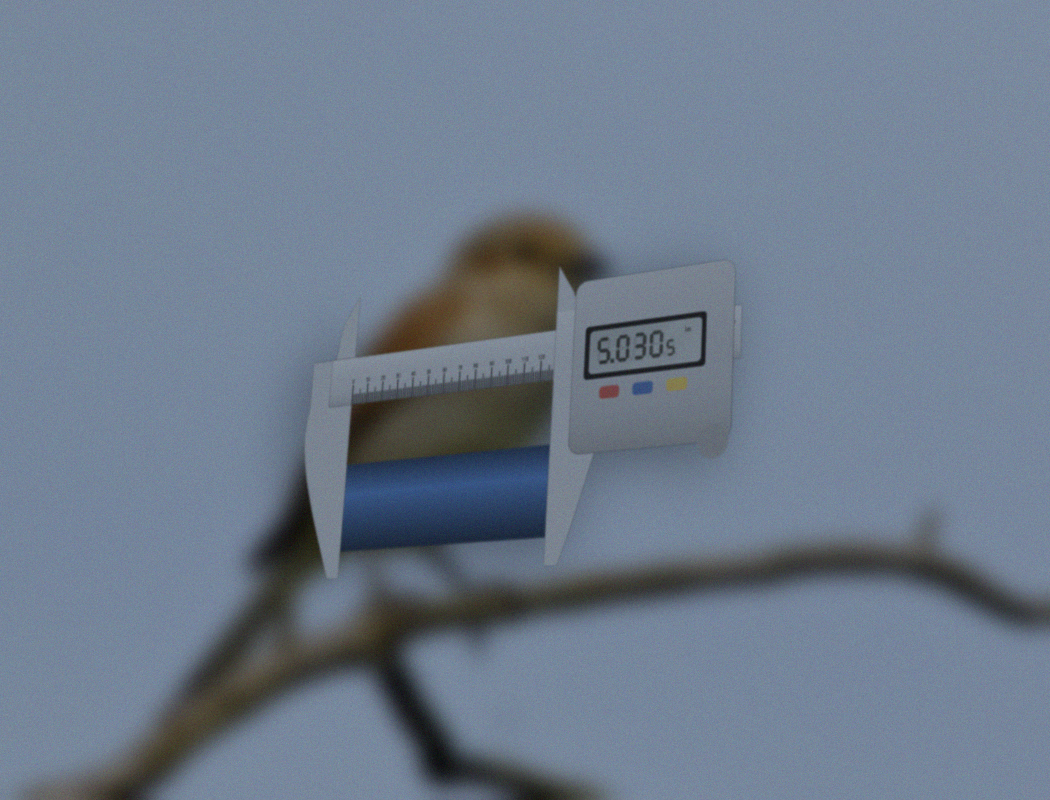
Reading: 5.0305 in
